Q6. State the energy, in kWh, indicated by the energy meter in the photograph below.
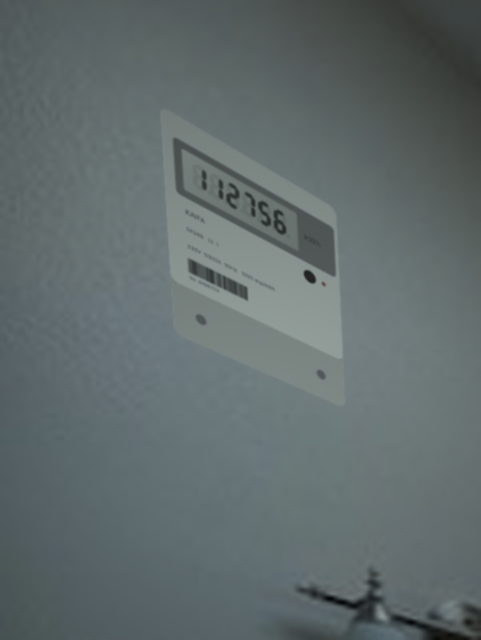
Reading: 112756 kWh
